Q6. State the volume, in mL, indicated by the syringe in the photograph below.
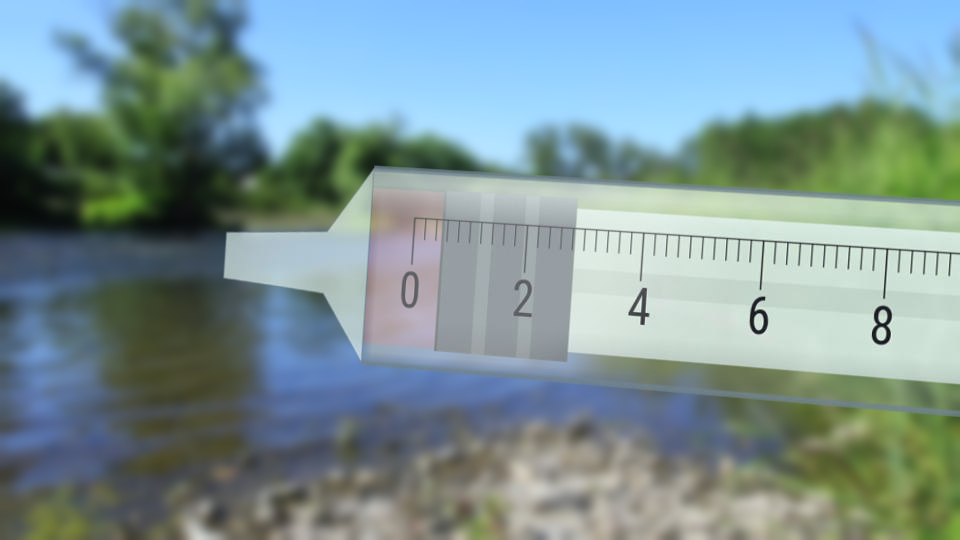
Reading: 0.5 mL
